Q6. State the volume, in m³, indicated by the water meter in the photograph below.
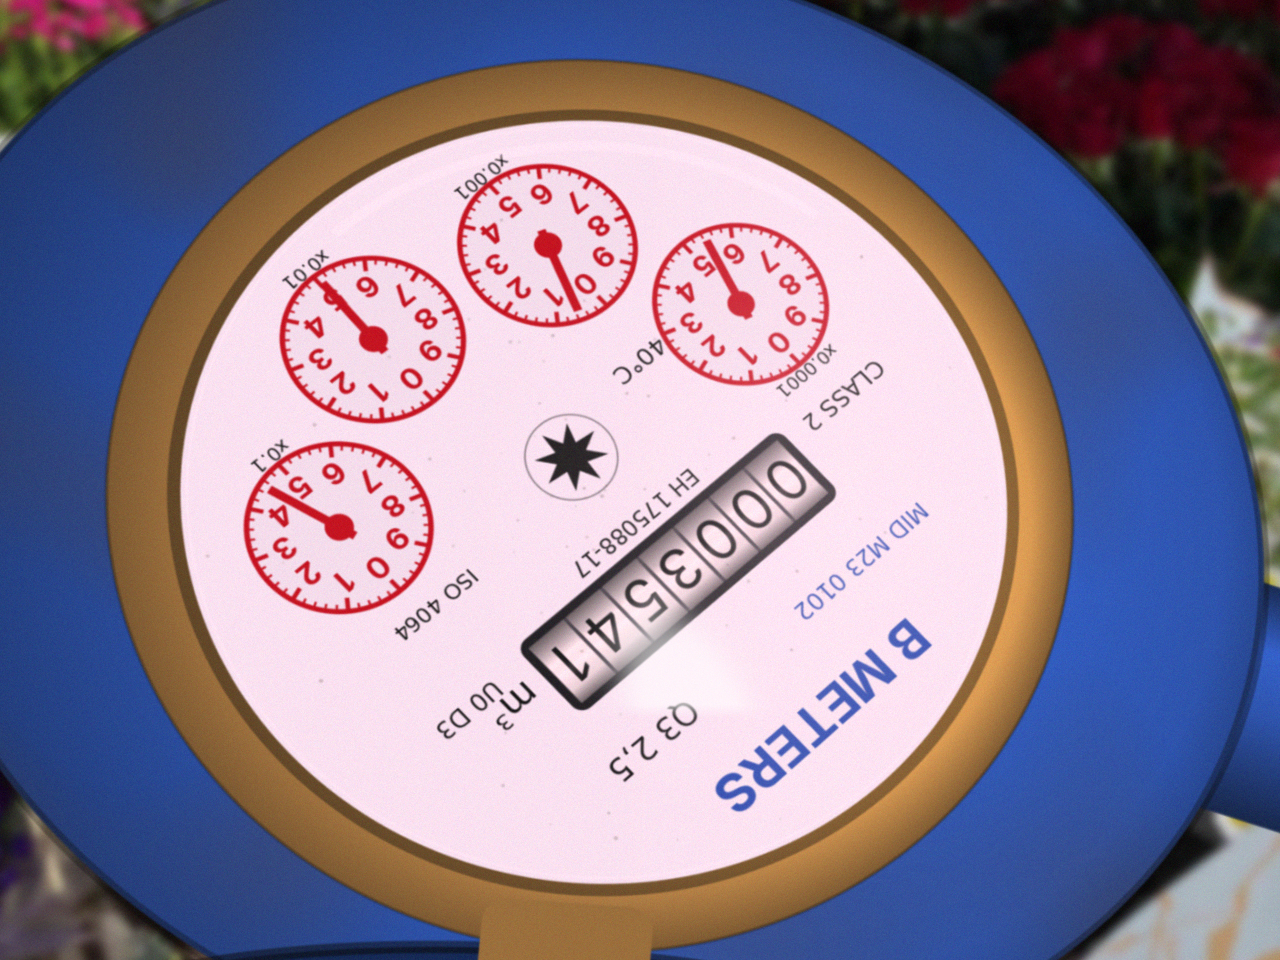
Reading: 3541.4505 m³
